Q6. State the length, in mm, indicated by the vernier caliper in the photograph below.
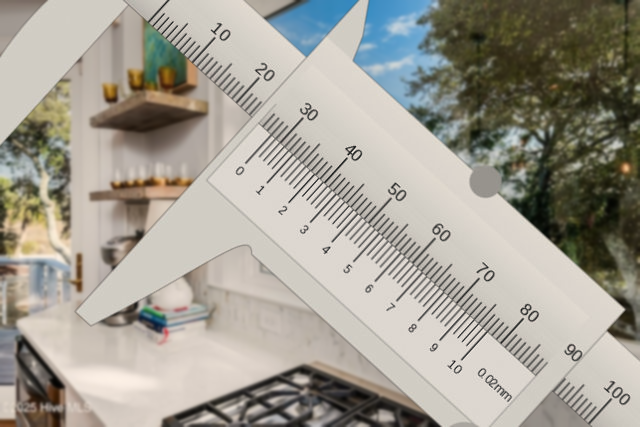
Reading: 28.0 mm
